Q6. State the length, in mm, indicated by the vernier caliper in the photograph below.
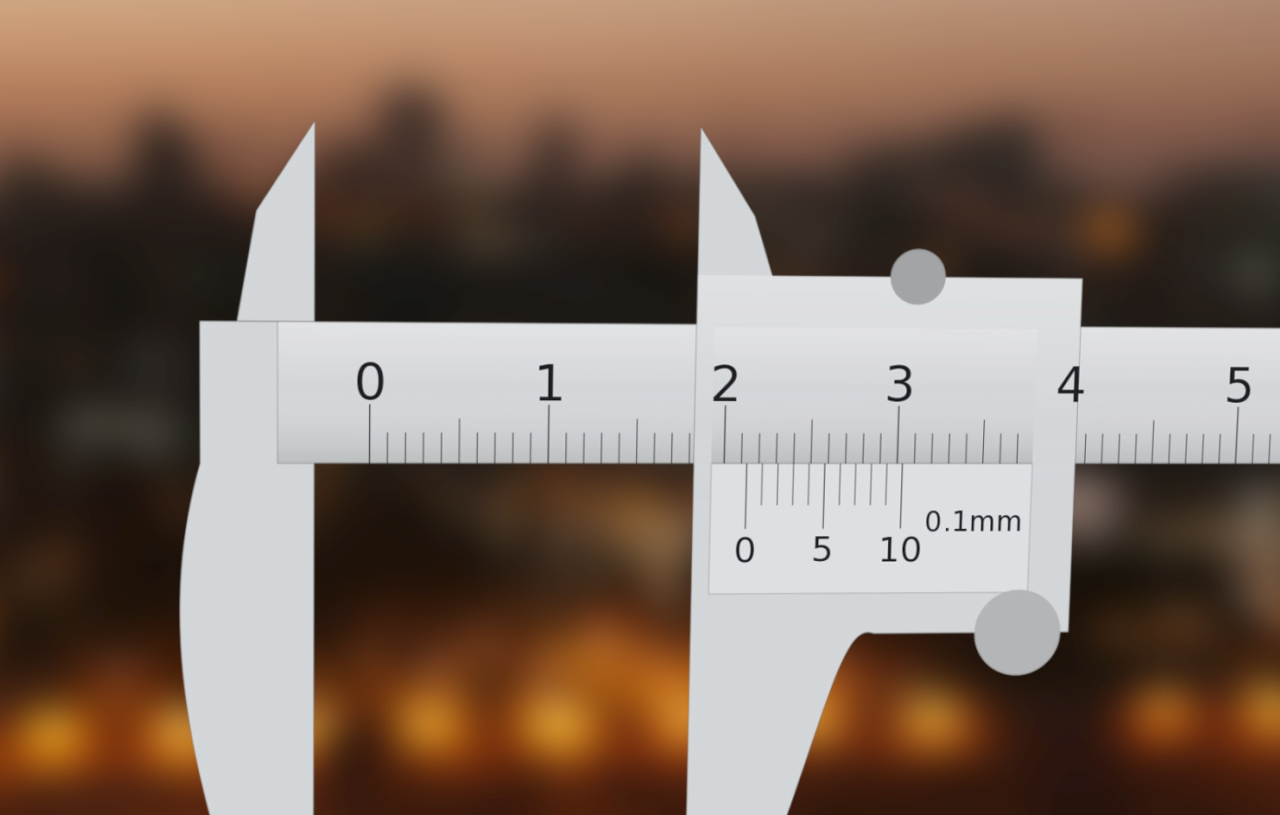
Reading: 21.3 mm
